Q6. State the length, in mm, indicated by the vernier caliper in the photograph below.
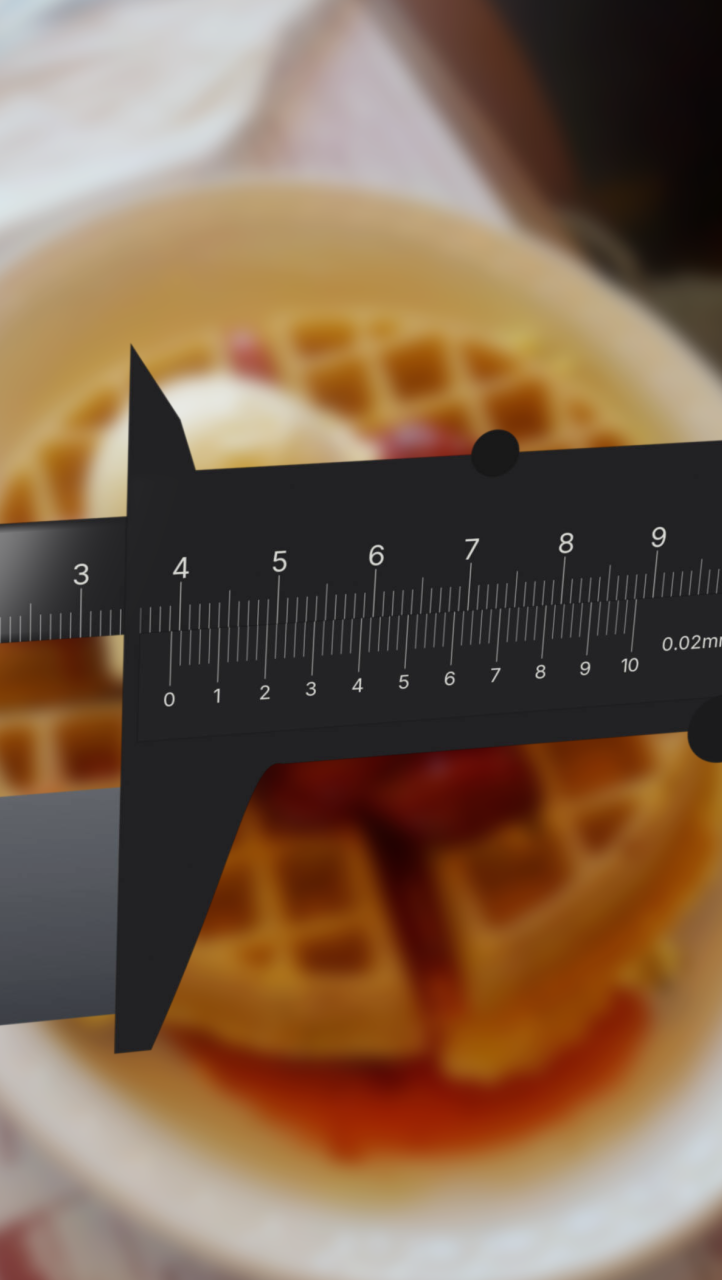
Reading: 39.2 mm
